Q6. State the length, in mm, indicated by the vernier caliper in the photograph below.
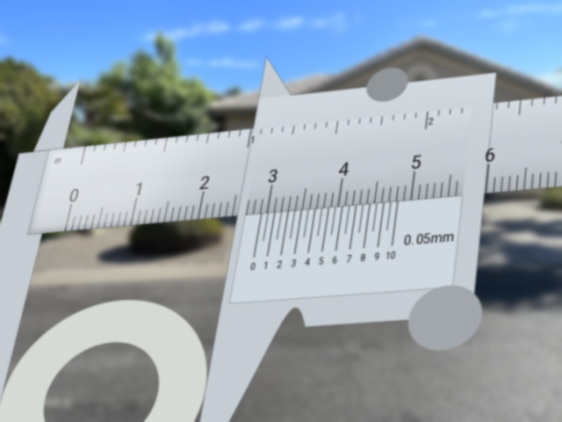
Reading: 29.2 mm
